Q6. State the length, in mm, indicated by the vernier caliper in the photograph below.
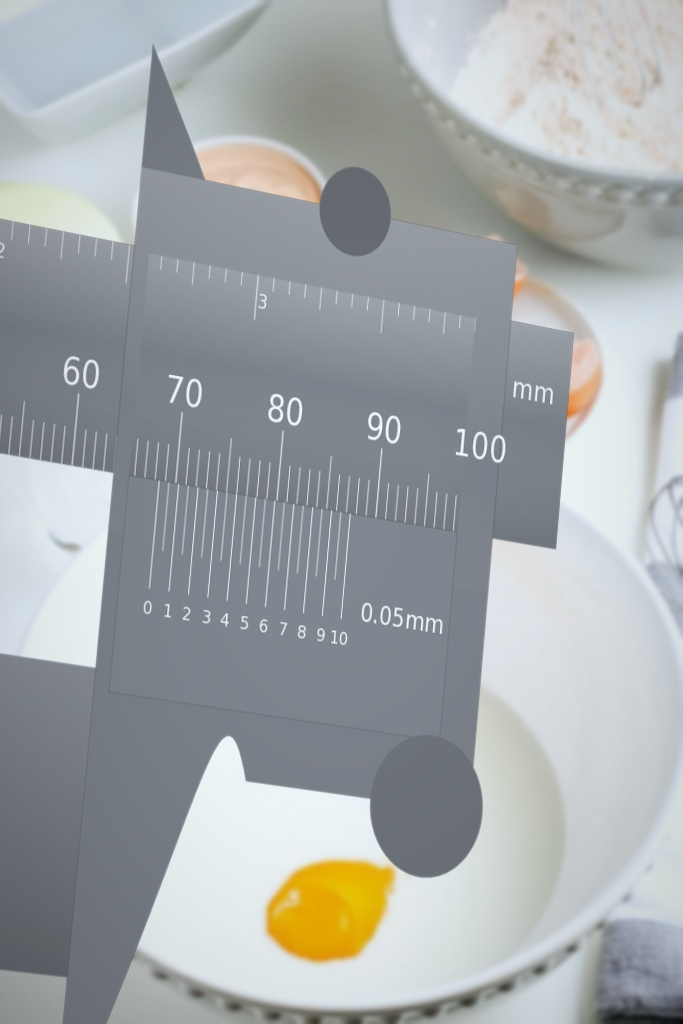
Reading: 68.4 mm
